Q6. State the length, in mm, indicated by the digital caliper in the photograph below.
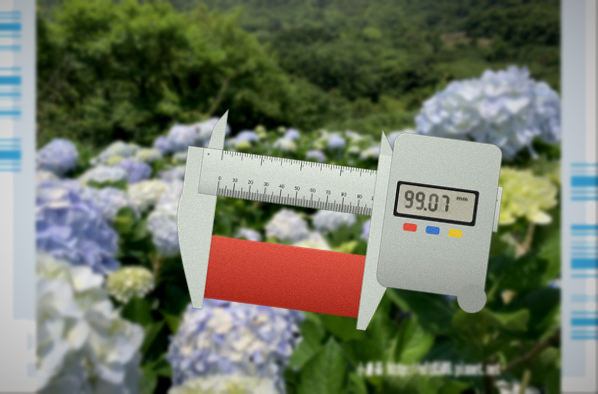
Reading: 99.07 mm
